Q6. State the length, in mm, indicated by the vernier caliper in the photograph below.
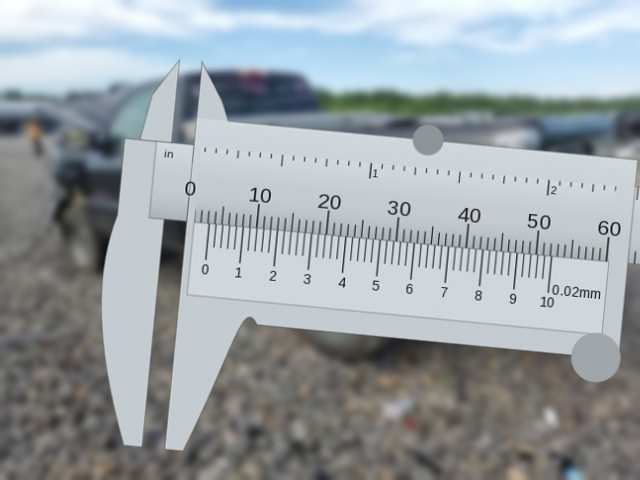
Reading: 3.2 mm
